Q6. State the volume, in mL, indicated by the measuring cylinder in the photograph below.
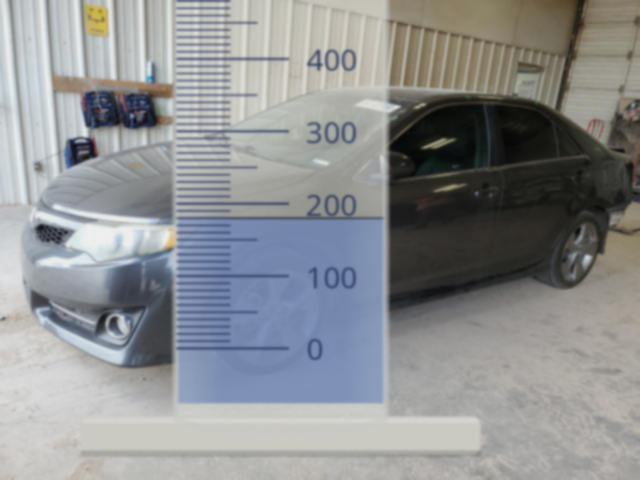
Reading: 180 mL
